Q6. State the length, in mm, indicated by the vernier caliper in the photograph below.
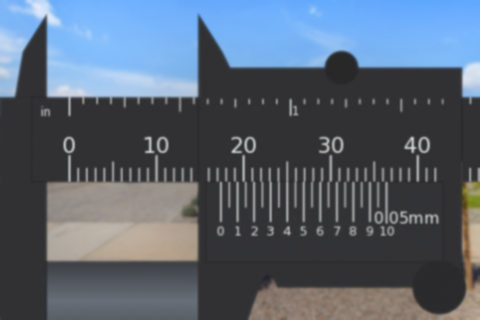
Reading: 17.4 mm
